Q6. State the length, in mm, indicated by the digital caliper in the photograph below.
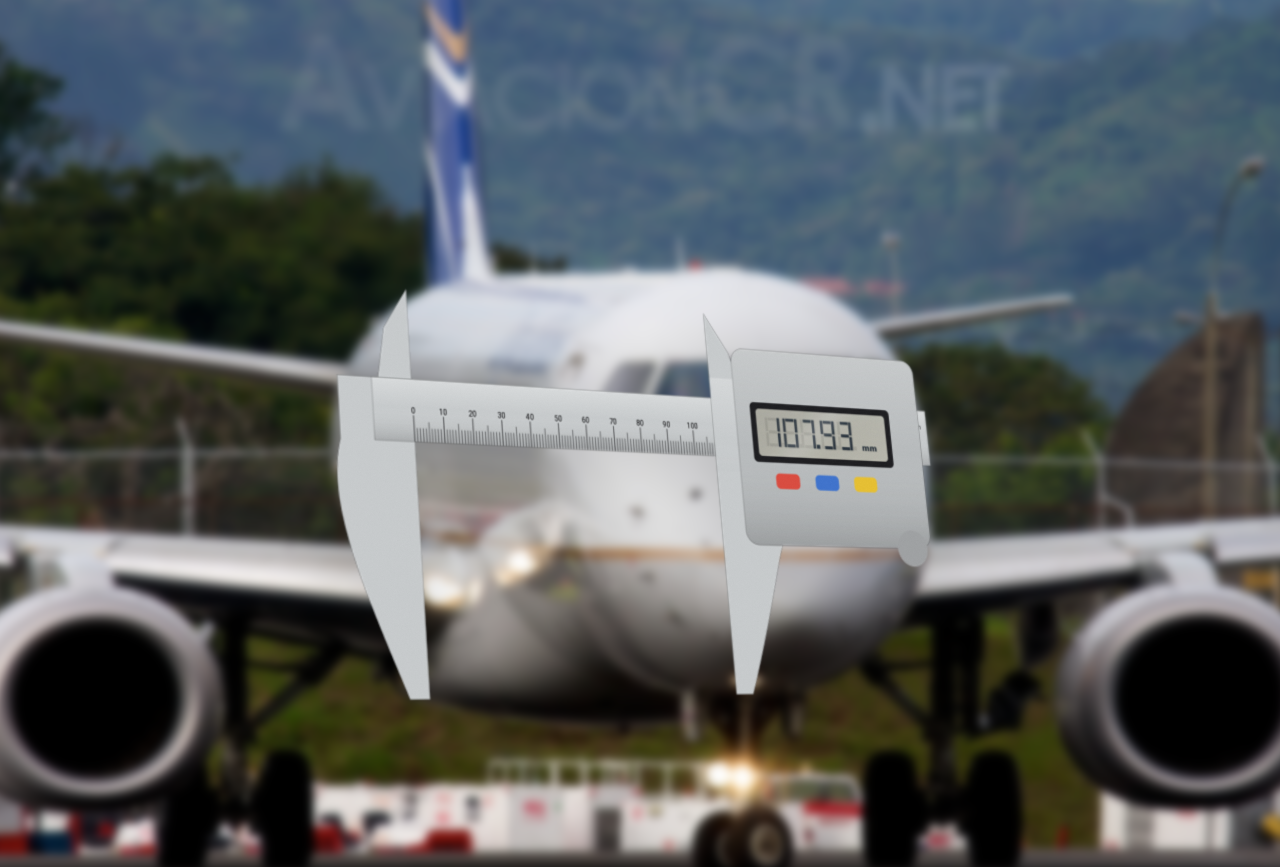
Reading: 107.93 mm
